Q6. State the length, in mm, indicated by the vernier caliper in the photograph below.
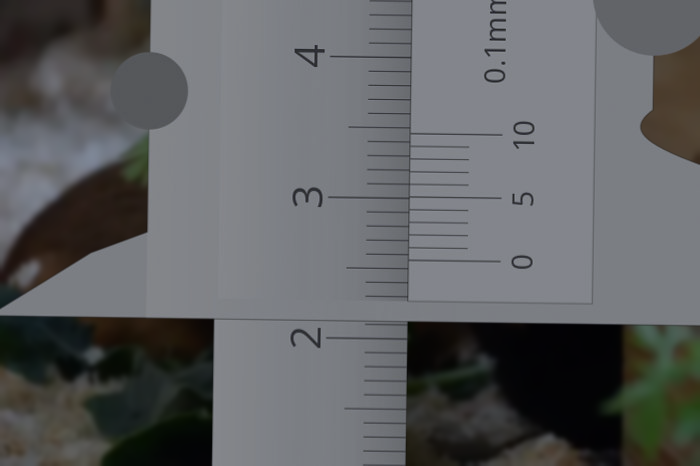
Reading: 25.6 mm
